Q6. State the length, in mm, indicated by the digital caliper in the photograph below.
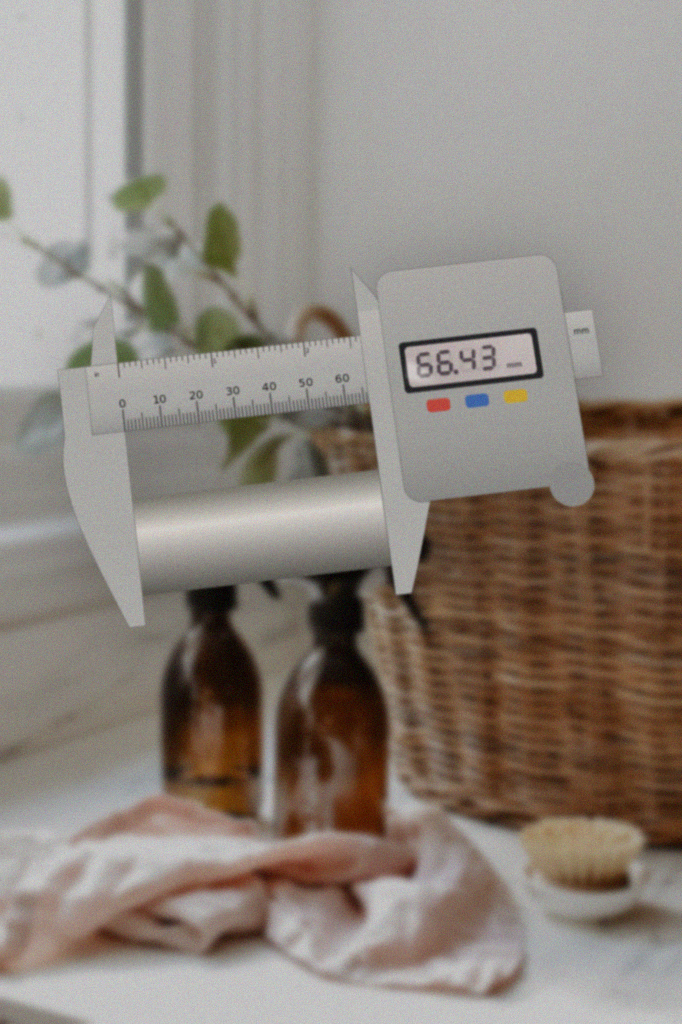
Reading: 66.43 mm
